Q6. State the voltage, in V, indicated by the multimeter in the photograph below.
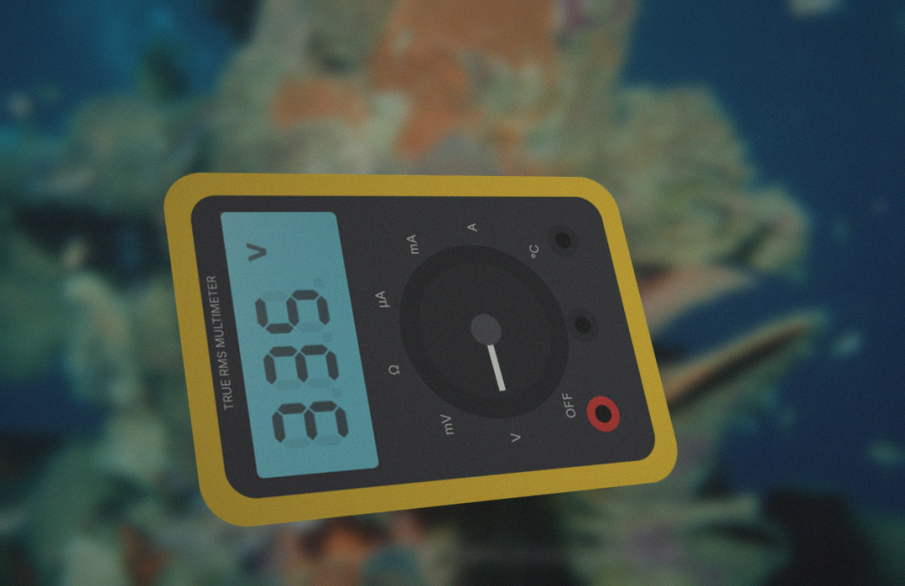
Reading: 335 V
